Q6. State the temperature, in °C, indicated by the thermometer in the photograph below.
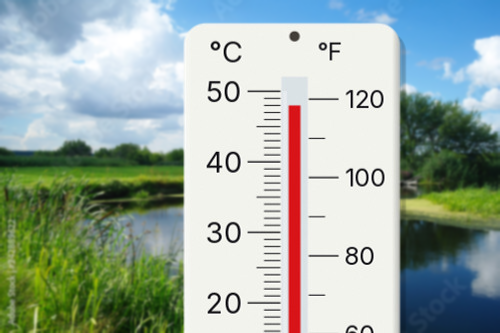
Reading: 48 °C
